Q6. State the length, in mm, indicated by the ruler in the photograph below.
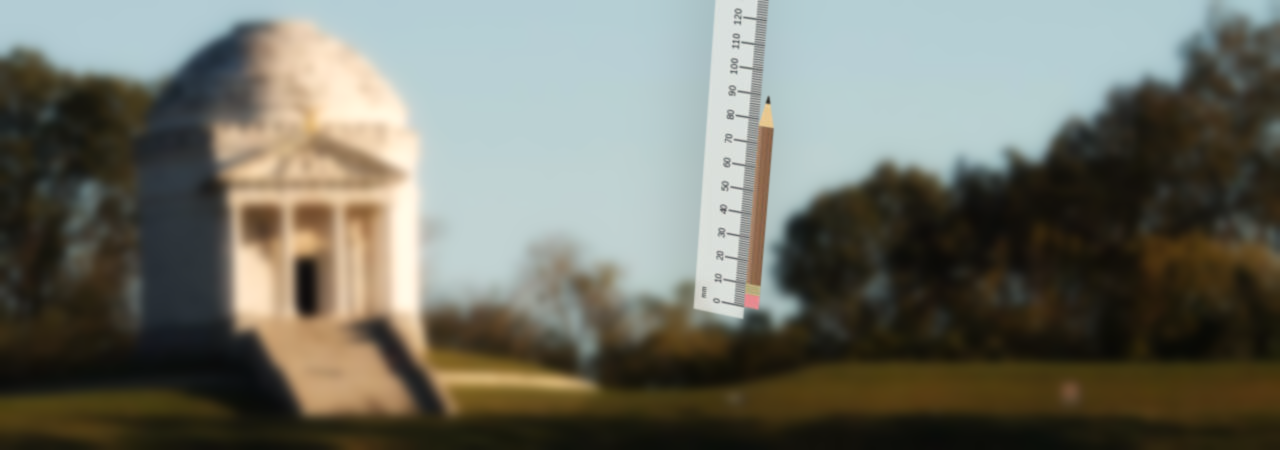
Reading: 90 mm
